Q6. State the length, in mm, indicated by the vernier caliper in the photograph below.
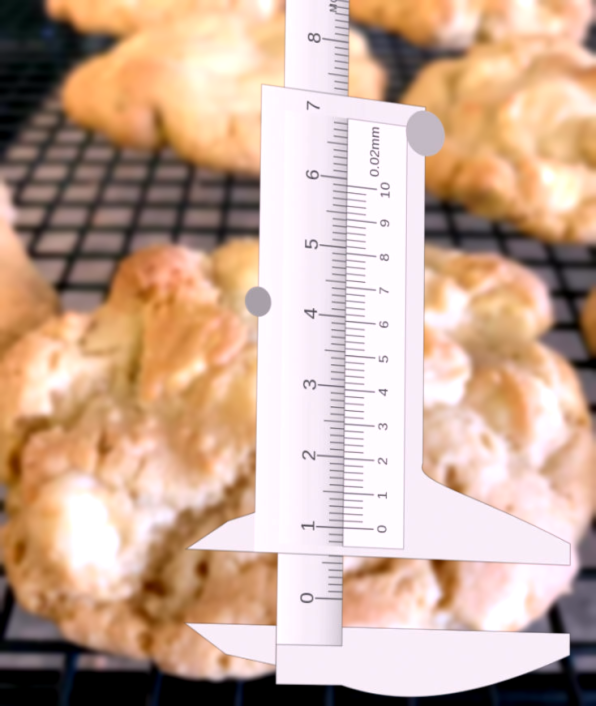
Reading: 10.0 mm
